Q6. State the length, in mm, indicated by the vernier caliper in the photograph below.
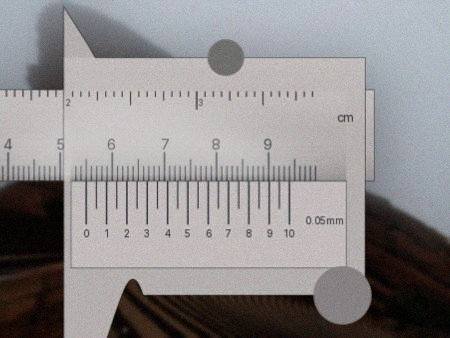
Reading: 55.0 mm
